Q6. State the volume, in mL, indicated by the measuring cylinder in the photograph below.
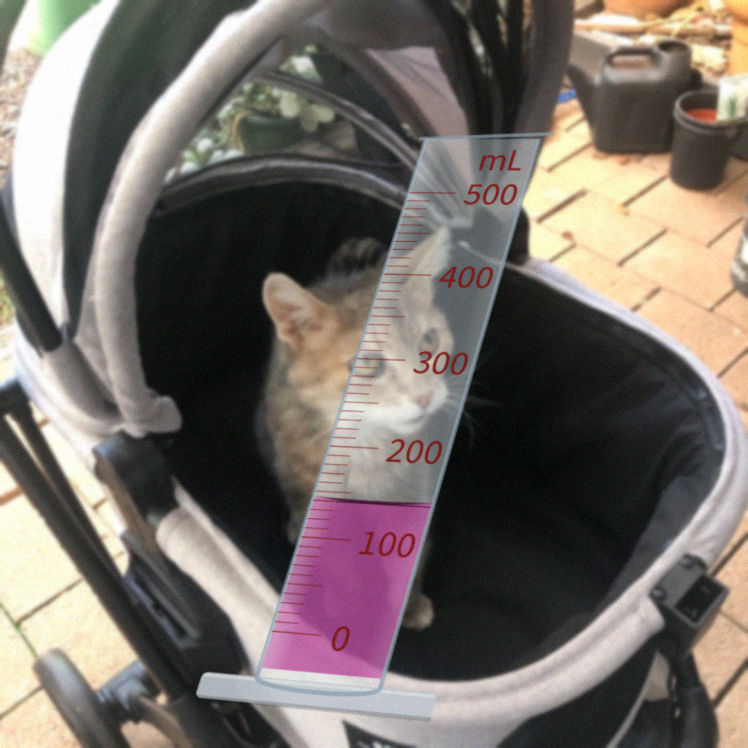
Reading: 140 mL
